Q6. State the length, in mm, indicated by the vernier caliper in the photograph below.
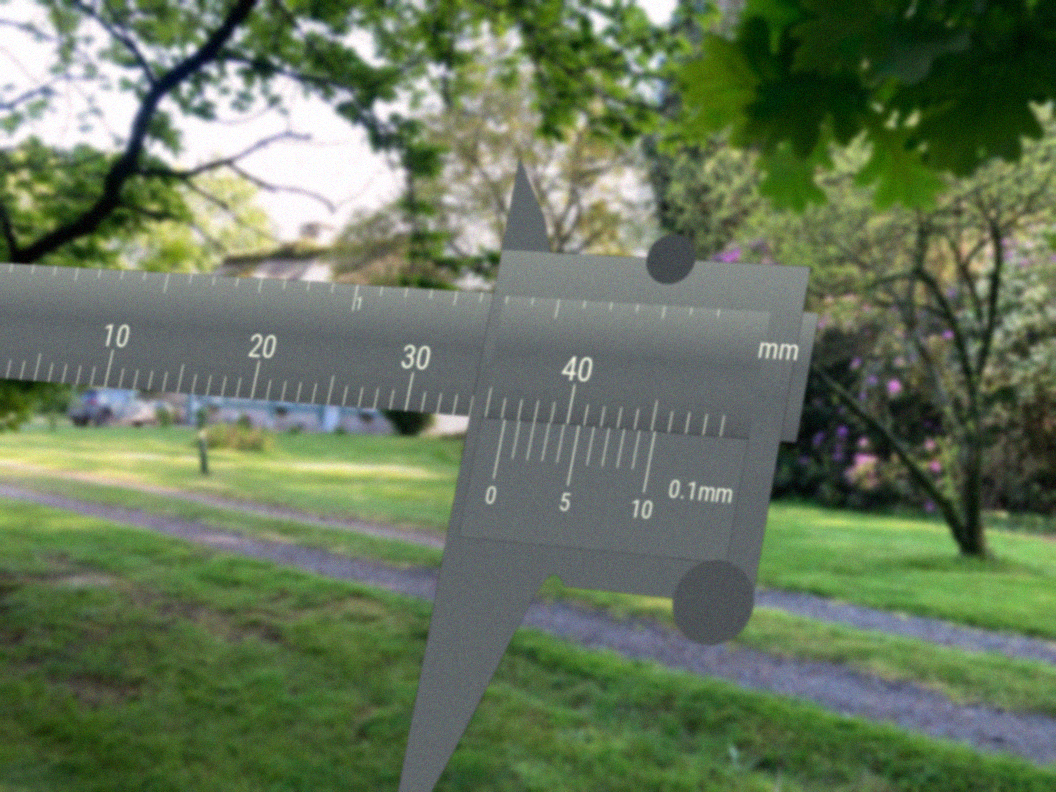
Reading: 36.2 mm
